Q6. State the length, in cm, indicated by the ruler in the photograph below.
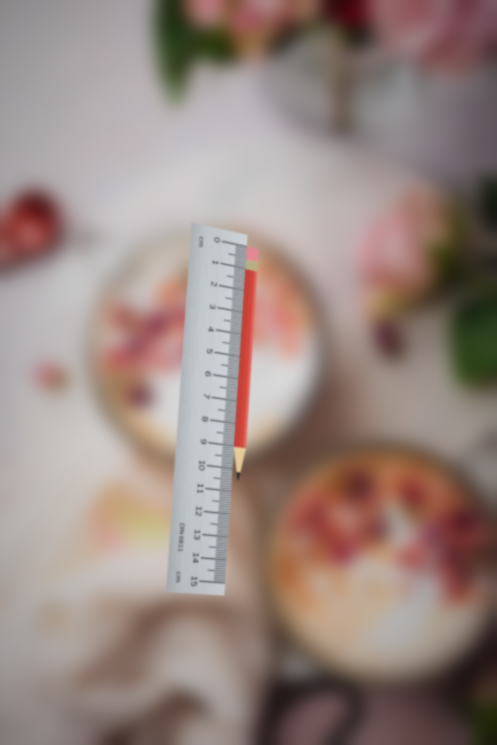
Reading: 10.5 cm
